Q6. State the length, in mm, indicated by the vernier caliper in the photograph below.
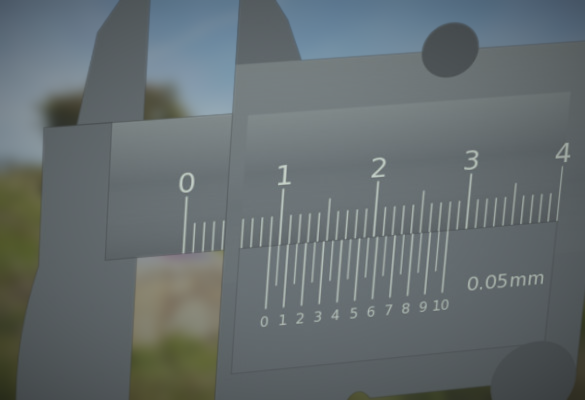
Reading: 9.0 mm
